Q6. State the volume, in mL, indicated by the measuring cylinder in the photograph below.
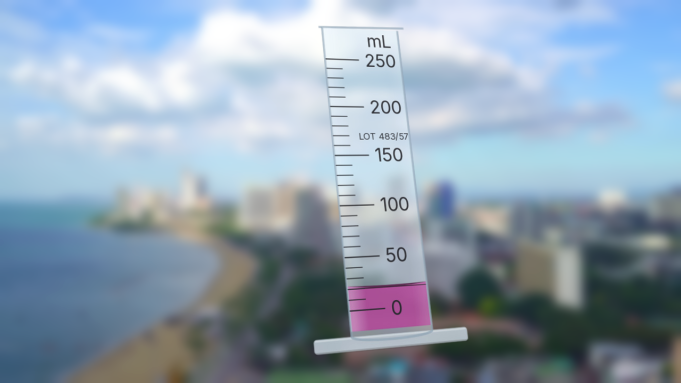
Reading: 20 mL
